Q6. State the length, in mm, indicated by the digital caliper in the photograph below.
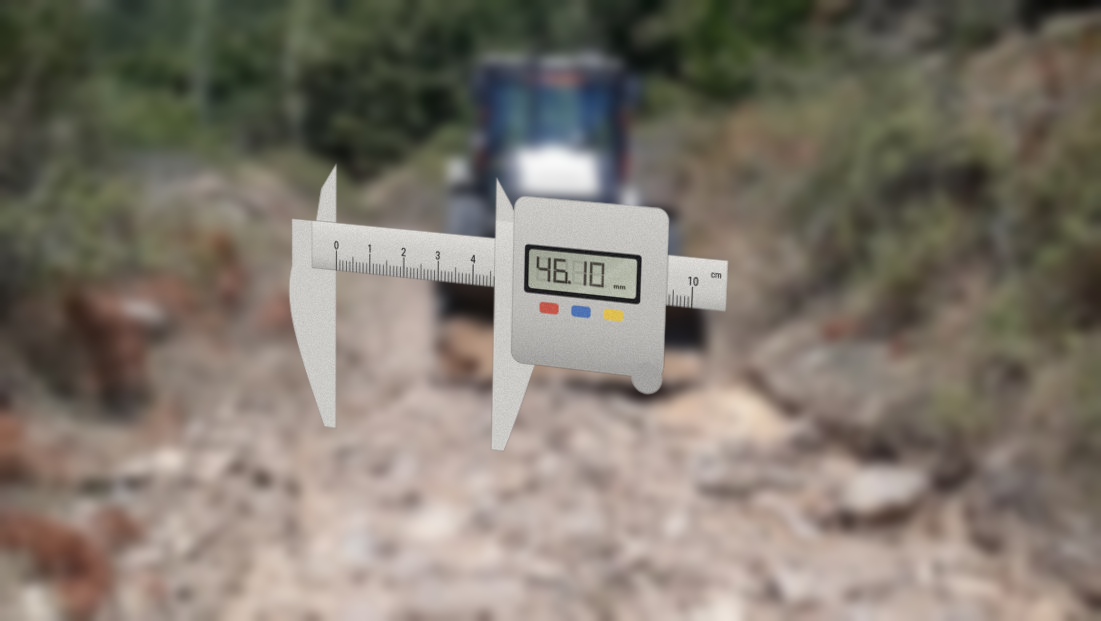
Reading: 46.10 mm
